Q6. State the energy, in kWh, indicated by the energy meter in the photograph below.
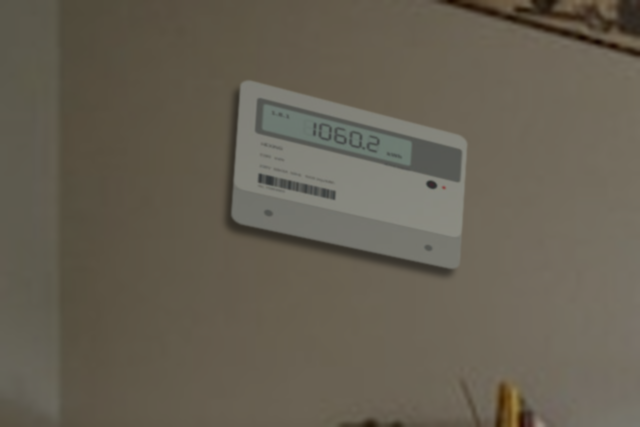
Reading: 1060.2 kWh
